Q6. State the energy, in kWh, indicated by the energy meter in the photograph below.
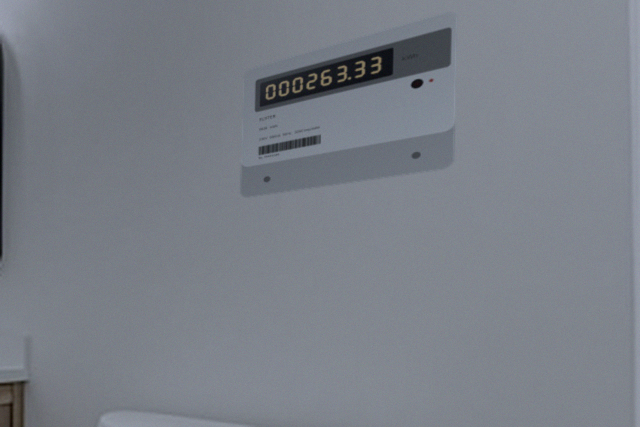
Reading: 263.33 kWh
